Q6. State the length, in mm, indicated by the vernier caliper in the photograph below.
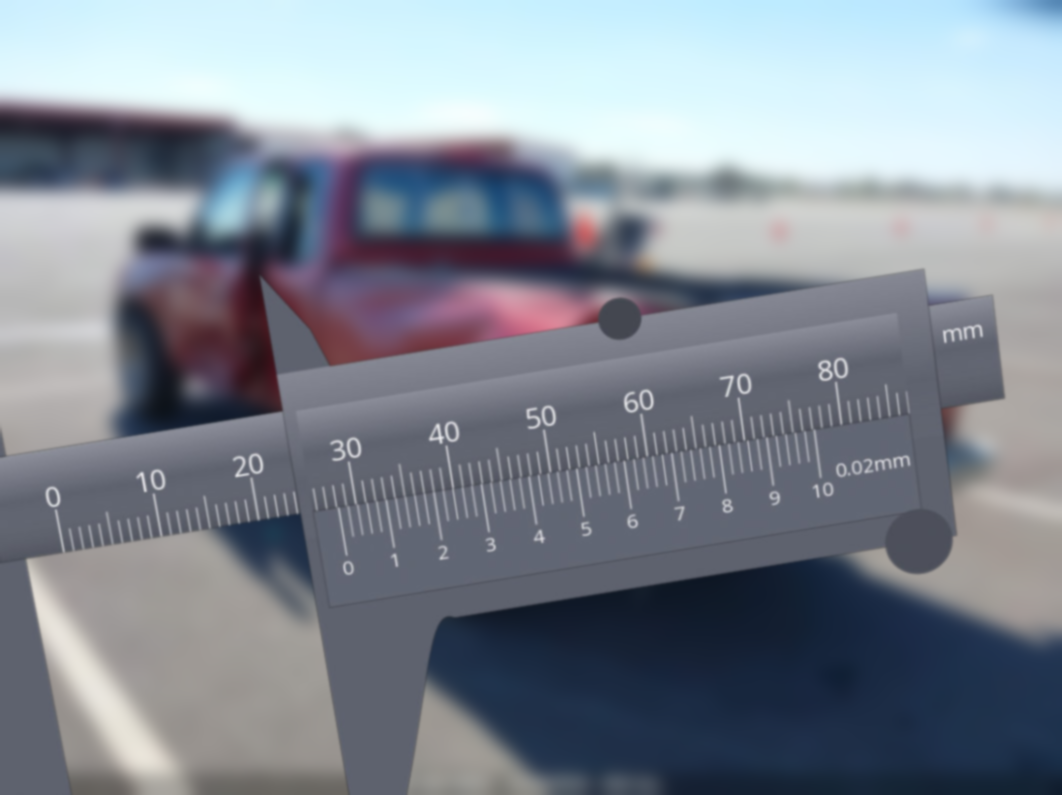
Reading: 28.2 mm
